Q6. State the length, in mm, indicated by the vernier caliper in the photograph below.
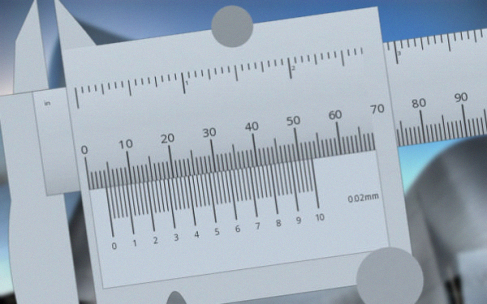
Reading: 4.0 mm
